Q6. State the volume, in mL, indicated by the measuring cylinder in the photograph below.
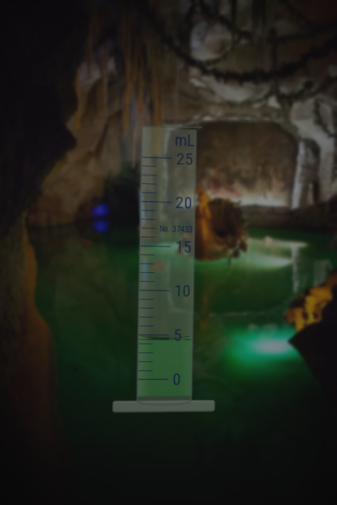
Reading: 4.5 mL
